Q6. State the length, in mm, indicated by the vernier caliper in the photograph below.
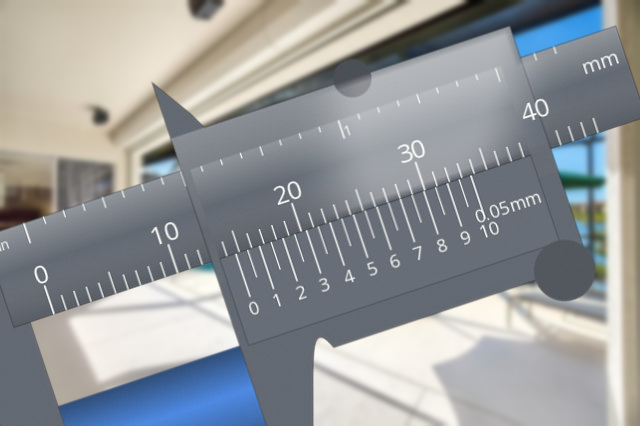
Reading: 14.7 mm
